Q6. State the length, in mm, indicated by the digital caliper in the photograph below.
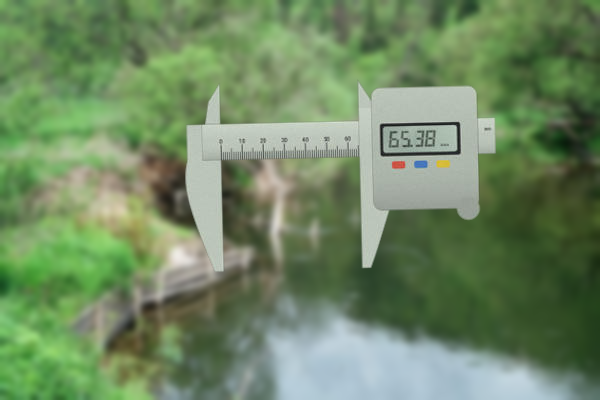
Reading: 65.38 mm
